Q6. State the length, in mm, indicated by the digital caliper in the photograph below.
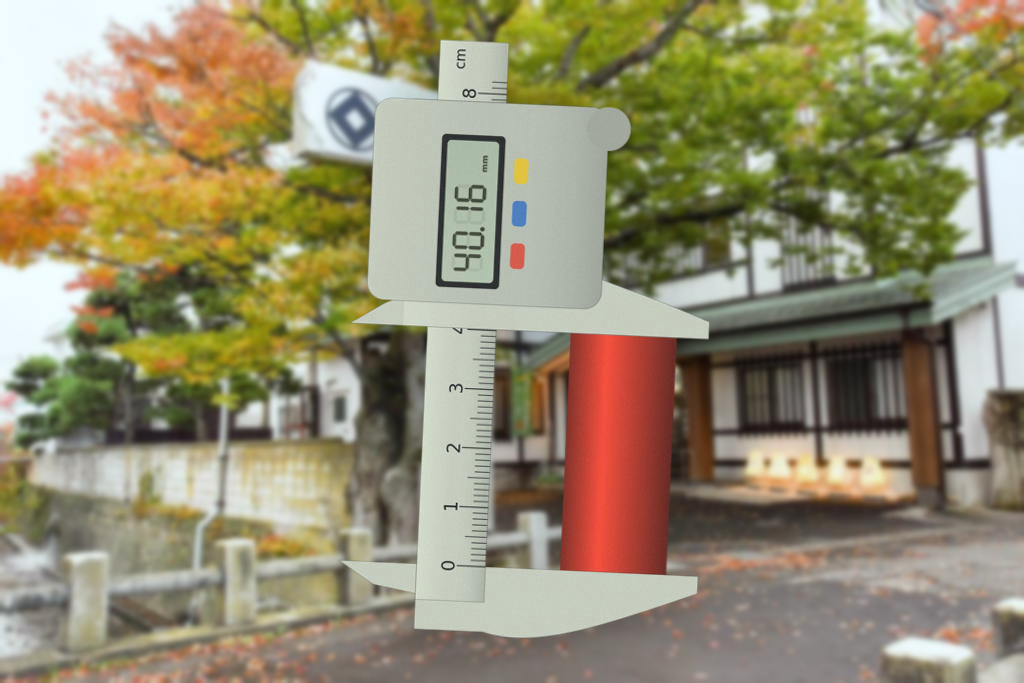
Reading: 40.16 mm
